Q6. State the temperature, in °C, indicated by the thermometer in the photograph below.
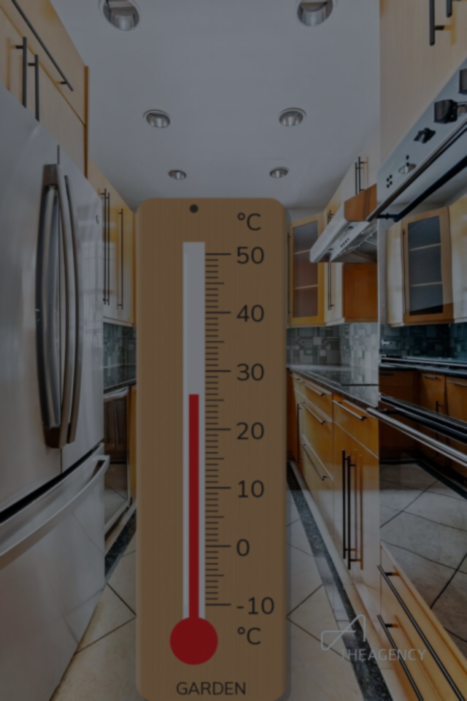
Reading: 26 °C
